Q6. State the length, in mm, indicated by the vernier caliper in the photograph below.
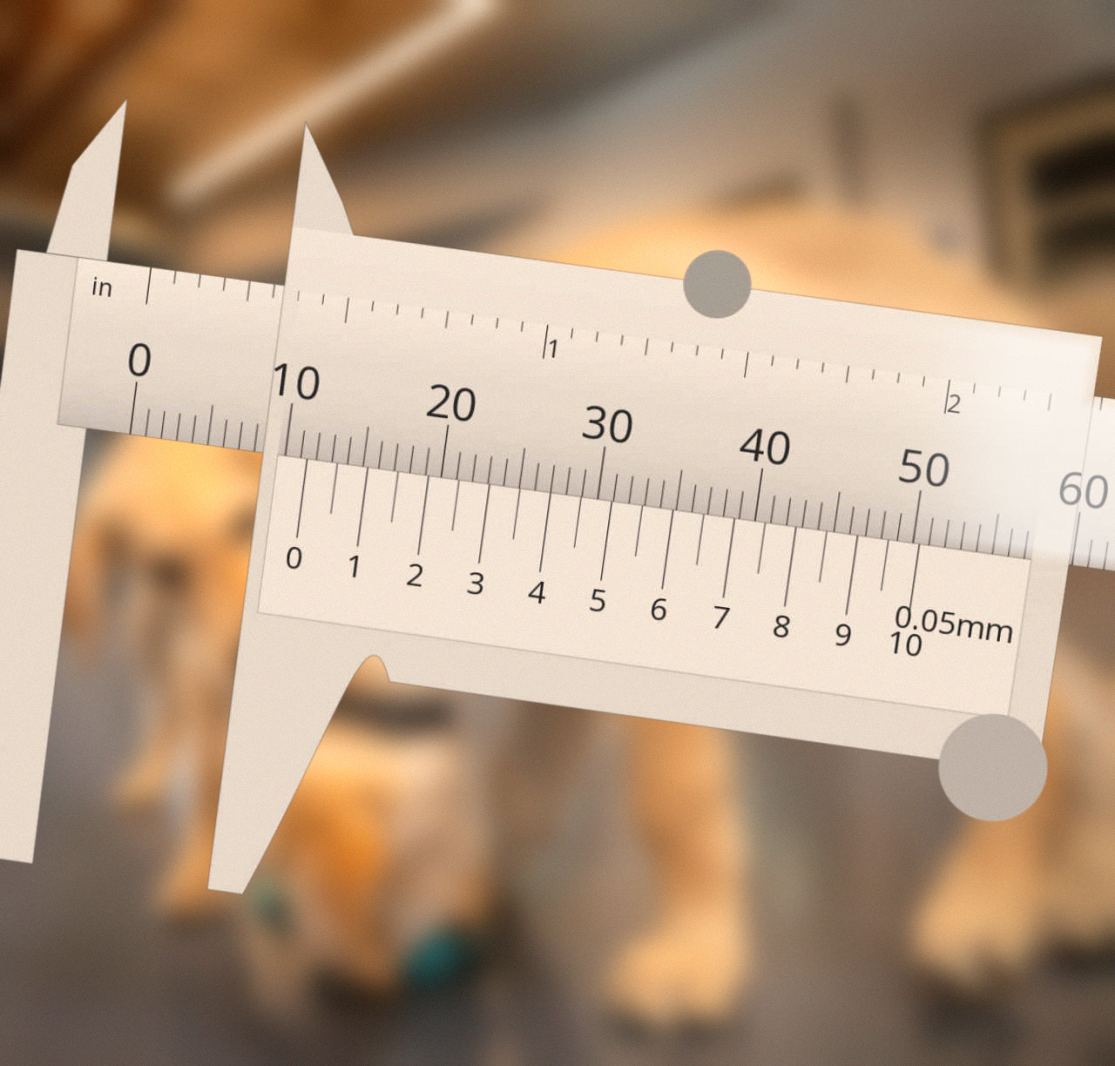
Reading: 11.4 mm
